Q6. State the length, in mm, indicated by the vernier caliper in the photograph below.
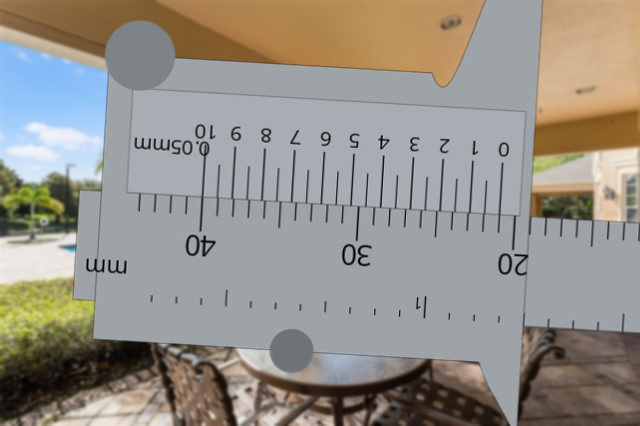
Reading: 21.0 mm
